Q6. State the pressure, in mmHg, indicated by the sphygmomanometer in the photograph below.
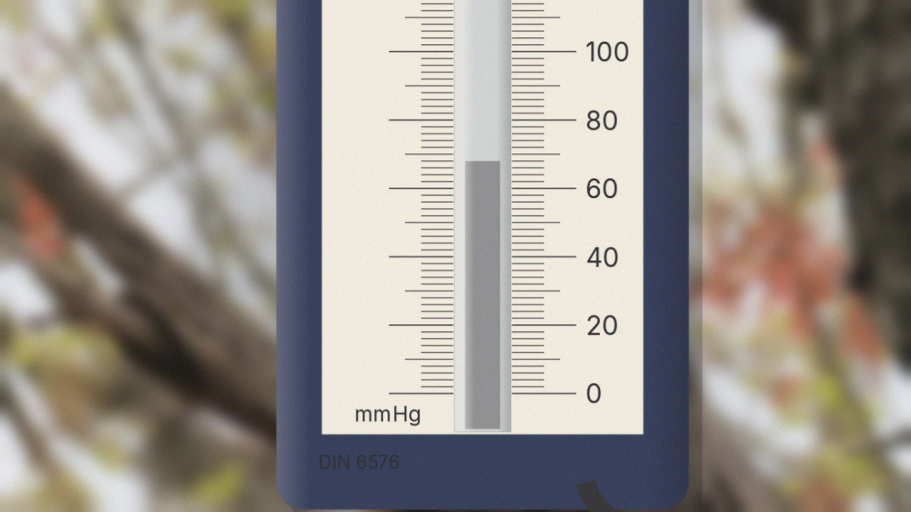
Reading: 68 mmHg
